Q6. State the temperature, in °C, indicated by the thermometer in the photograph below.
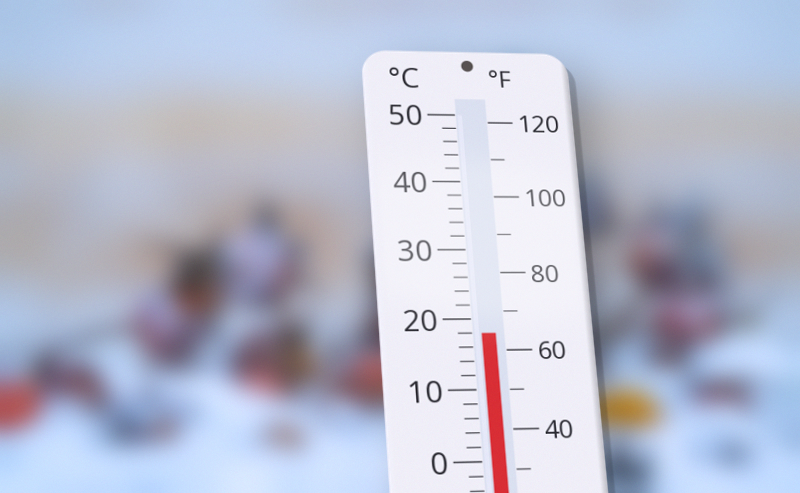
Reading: 18 °C
